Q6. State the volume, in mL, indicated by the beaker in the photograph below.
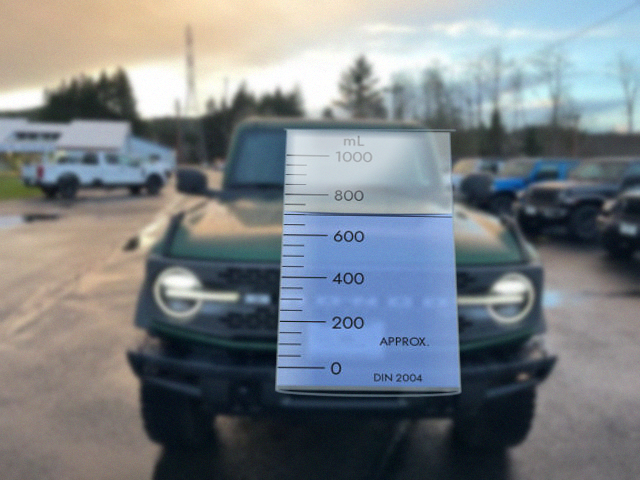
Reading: 700 mL
